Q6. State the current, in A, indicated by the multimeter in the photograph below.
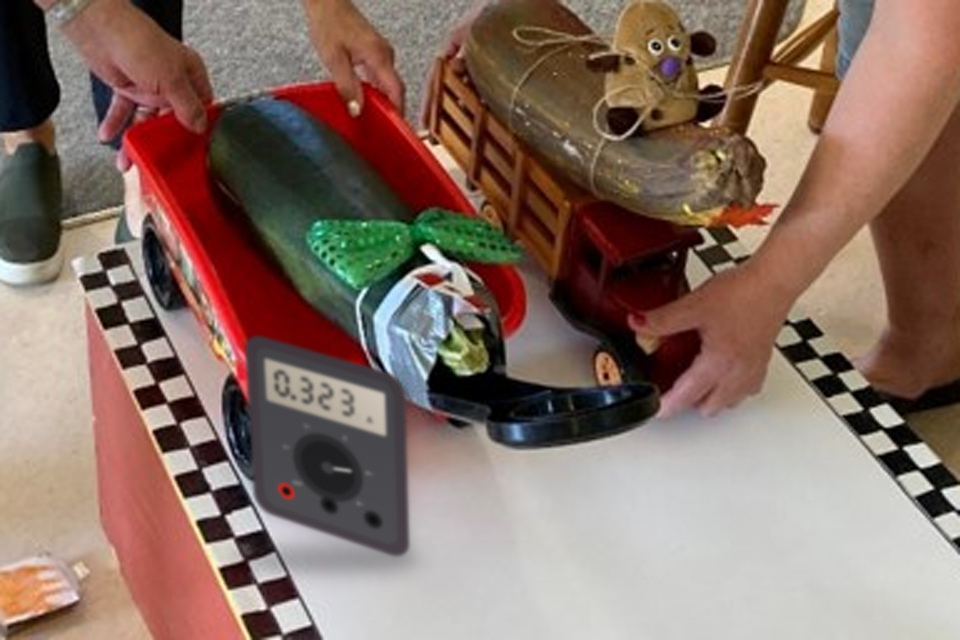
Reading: 0.323 A
